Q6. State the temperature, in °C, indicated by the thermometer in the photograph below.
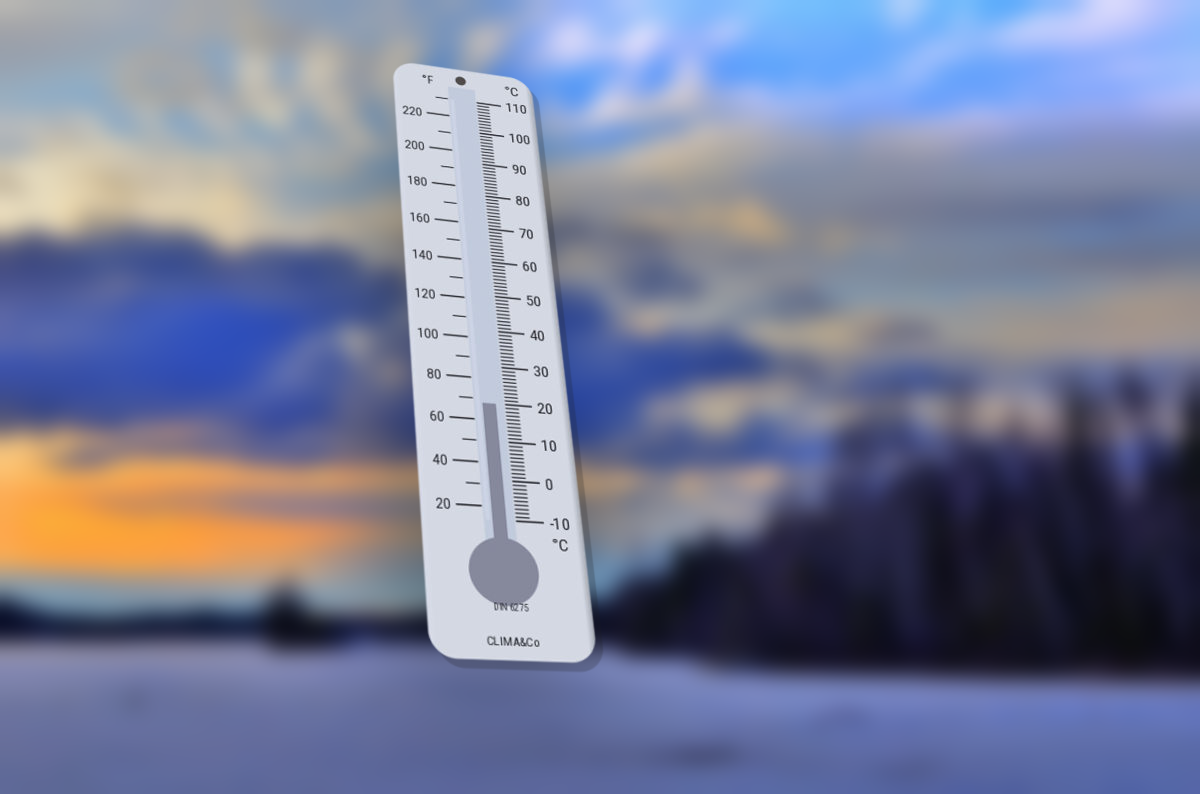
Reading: 20 °C
